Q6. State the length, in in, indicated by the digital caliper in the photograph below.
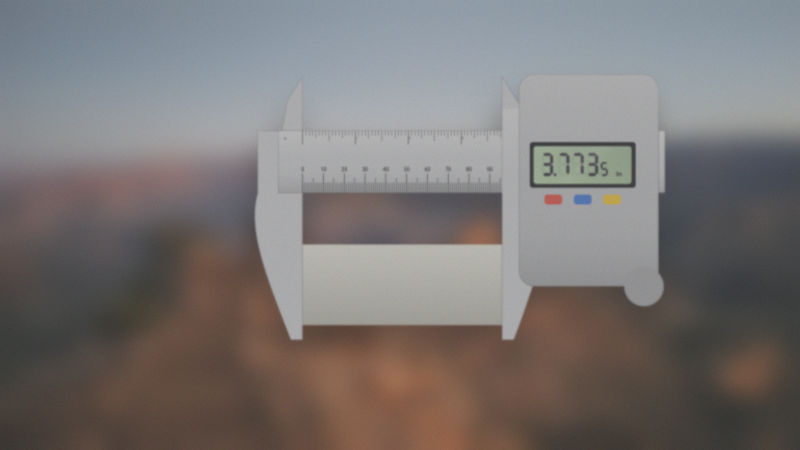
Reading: 3.7735 in
